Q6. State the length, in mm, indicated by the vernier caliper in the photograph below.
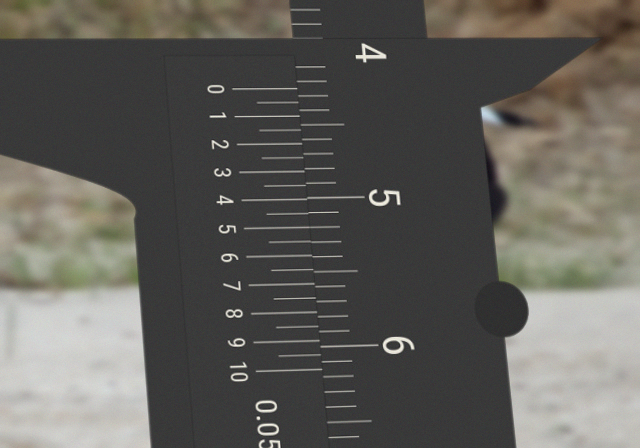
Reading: 42.5 mm
